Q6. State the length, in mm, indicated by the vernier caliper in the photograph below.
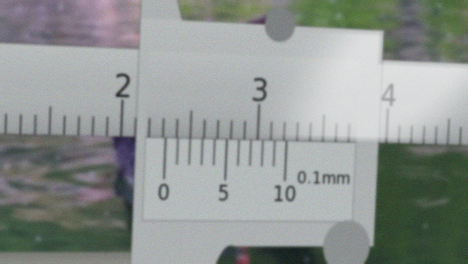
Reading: 23.2 mm
